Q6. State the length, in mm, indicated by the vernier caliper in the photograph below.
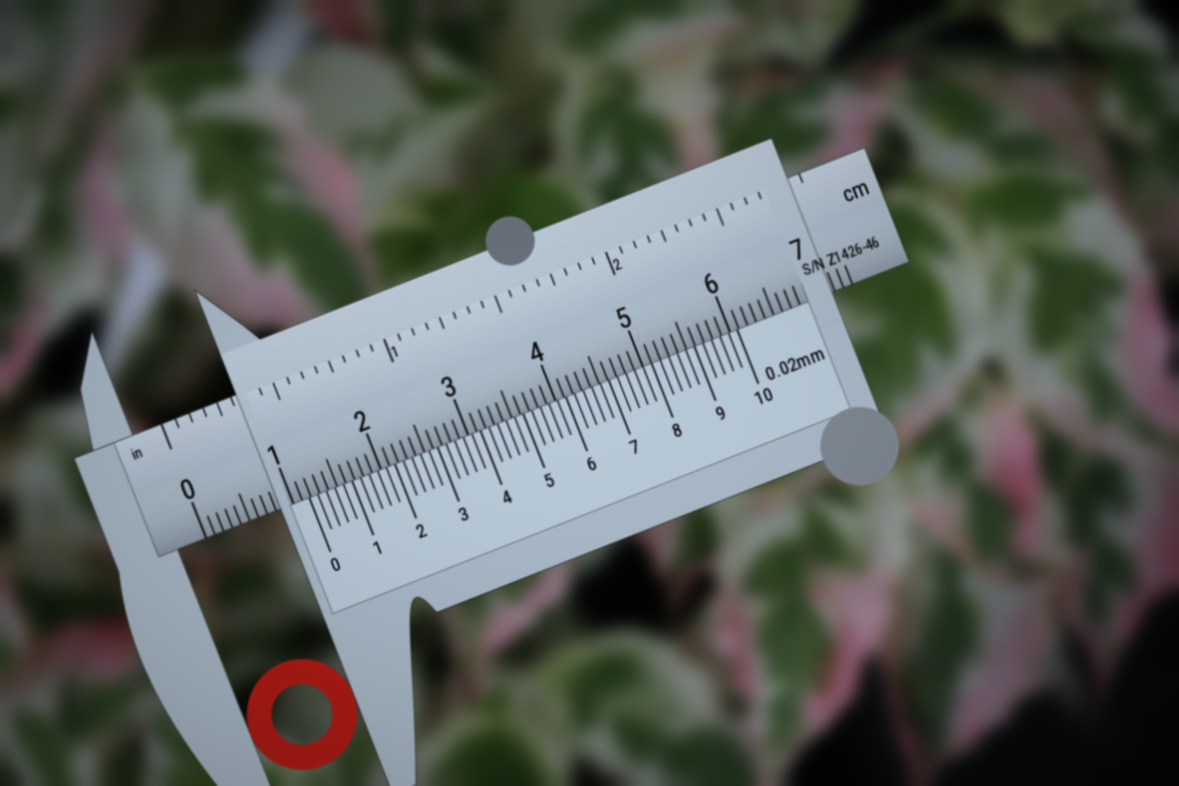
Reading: 11.8 mm
